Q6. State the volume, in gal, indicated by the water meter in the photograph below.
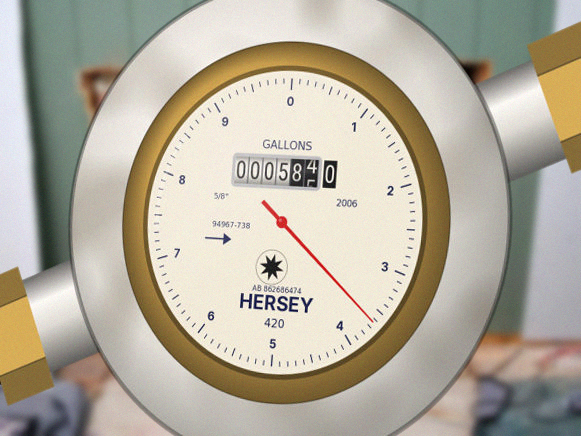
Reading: 5843.6 gal
